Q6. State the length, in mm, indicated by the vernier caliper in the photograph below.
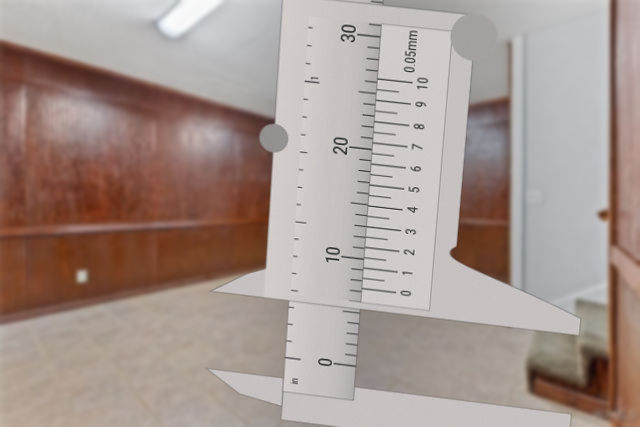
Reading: 7.3 mm
